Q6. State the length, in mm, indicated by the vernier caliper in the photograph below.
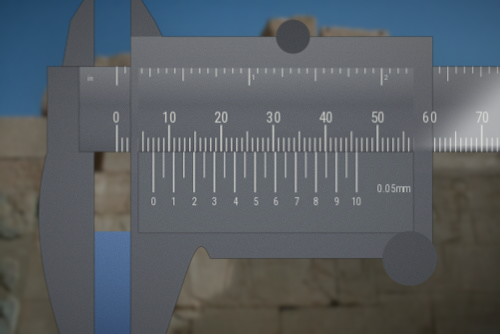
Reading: 7.0 mm
